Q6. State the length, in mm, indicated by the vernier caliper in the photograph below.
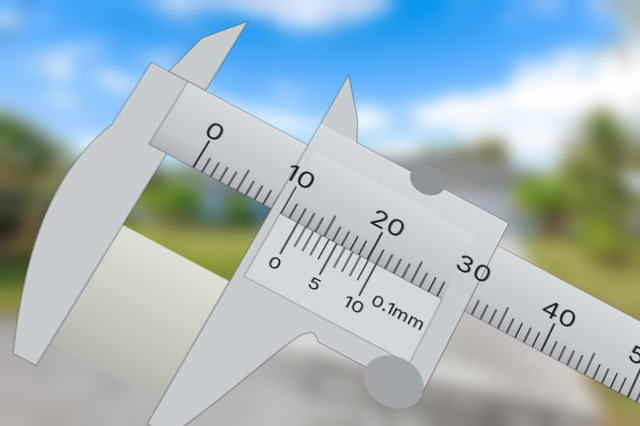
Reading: 12.0 mm
